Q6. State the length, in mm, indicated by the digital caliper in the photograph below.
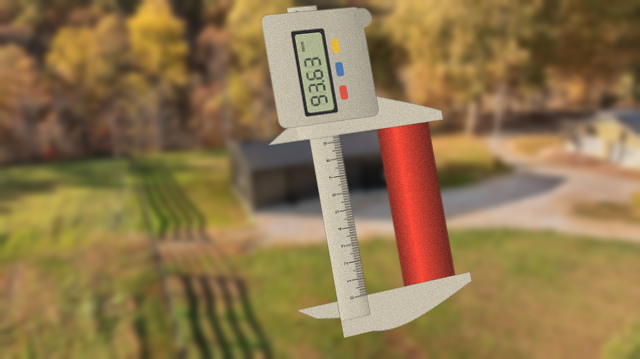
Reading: 93.63 mm
